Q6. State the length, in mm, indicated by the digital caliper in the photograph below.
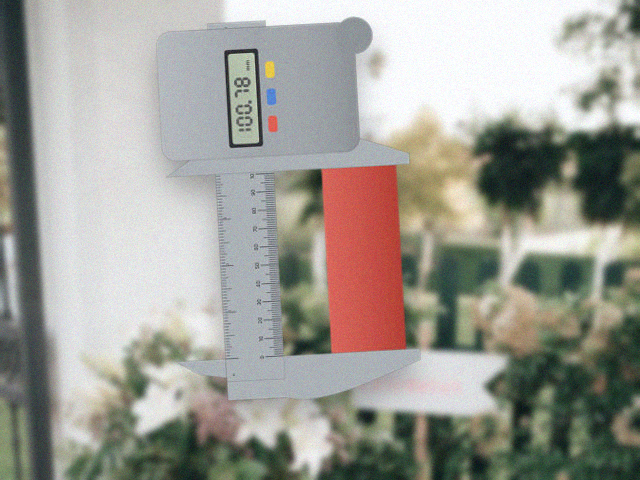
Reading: 100.78 mm
